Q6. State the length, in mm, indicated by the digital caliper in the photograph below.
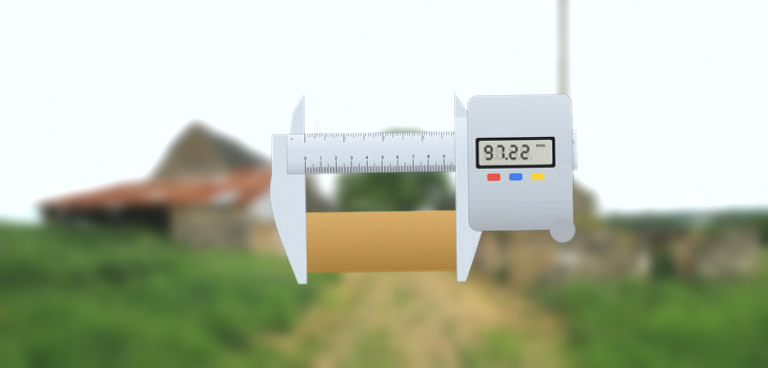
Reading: 97.22 mm
